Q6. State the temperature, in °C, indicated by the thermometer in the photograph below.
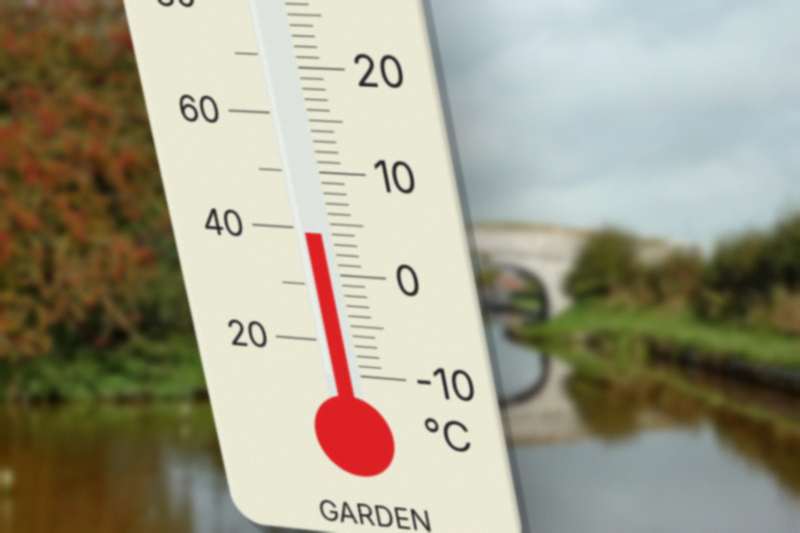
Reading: 4 °C
